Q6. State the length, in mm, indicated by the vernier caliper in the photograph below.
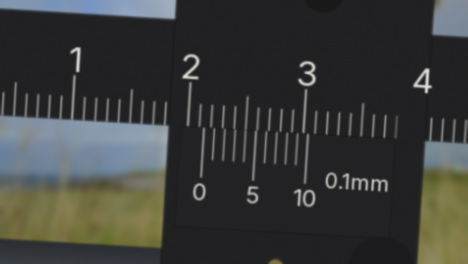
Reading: 21.4 mm
